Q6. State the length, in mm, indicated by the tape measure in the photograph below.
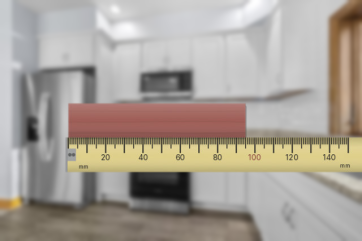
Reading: 95 mm
